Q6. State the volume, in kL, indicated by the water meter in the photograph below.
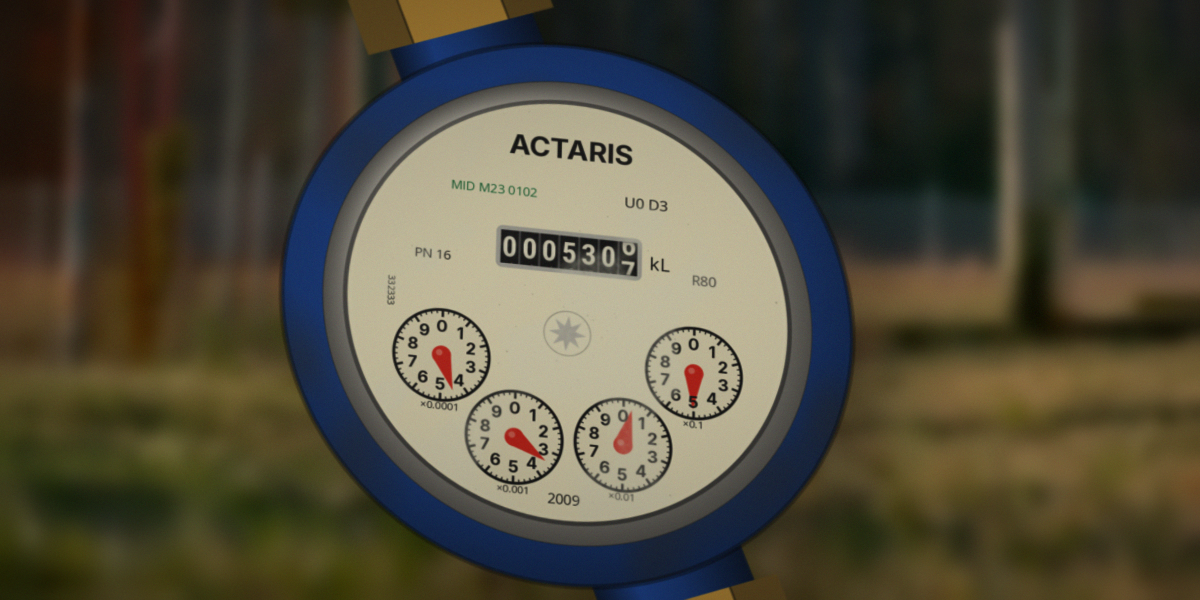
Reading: 5306.5034 kL
